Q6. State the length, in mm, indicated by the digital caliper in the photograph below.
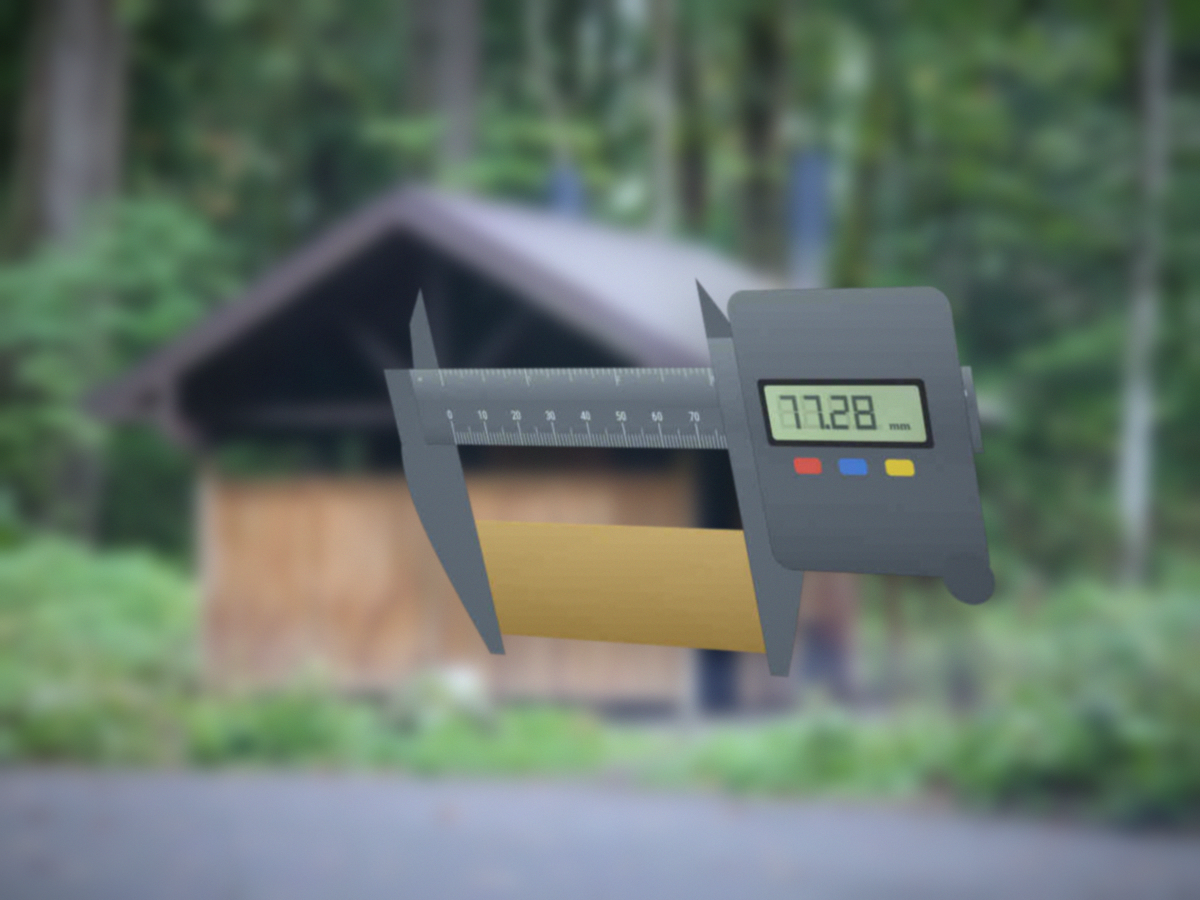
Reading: 77.28 mm
